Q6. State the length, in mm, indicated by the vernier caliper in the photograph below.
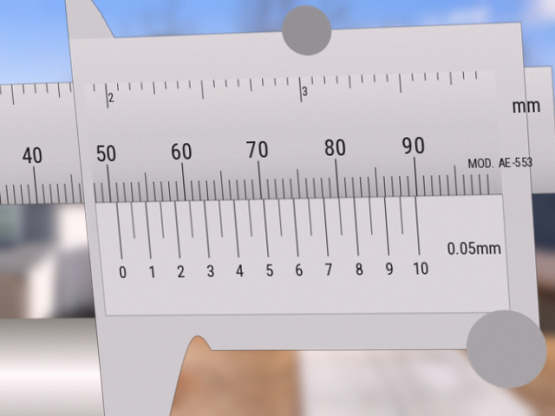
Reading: 50.8 mm
